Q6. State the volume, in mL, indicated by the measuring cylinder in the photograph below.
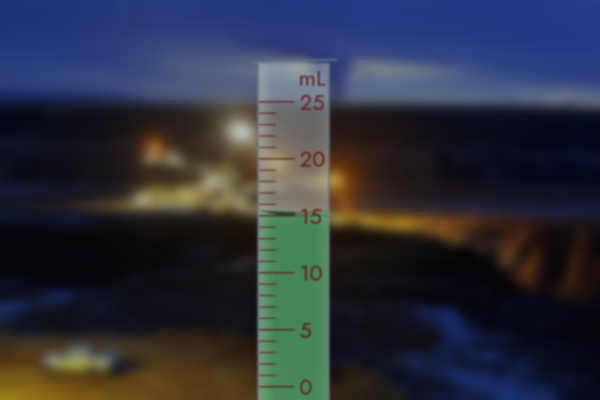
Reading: 15 mL
